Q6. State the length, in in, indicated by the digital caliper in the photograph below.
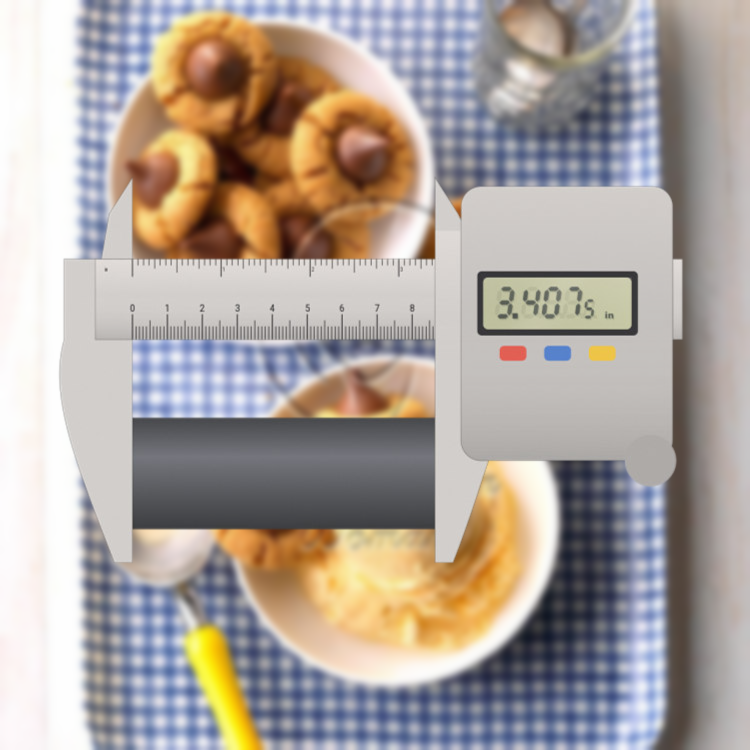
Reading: 3.4075 in
